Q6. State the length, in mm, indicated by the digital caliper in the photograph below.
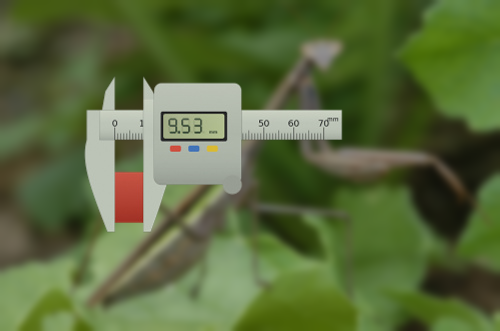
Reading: 9.53 mm
